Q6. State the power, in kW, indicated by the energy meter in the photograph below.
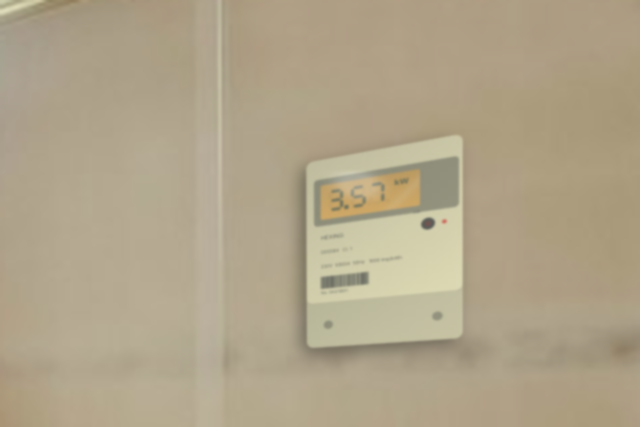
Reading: 3.57 kW
